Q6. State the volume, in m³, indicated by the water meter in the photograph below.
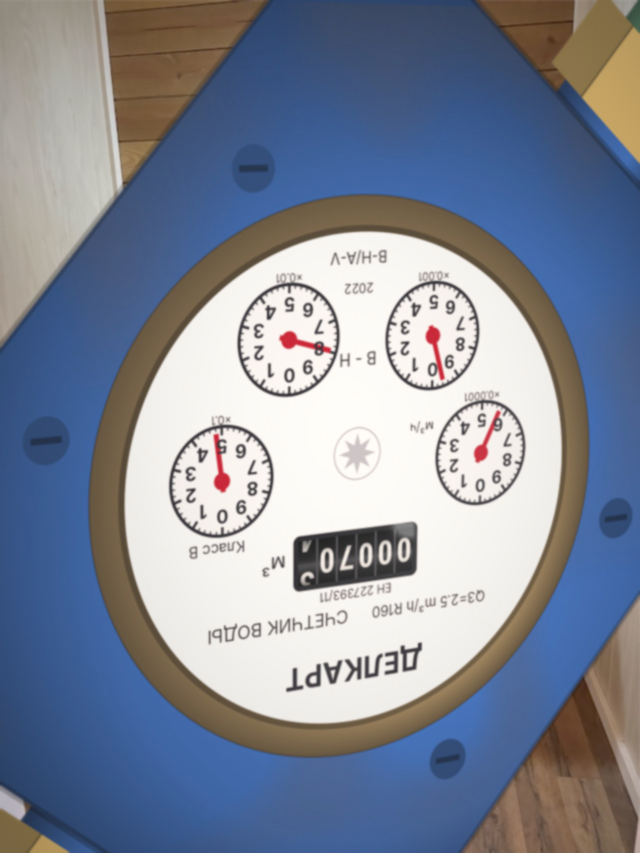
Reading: 703.4795 m³
